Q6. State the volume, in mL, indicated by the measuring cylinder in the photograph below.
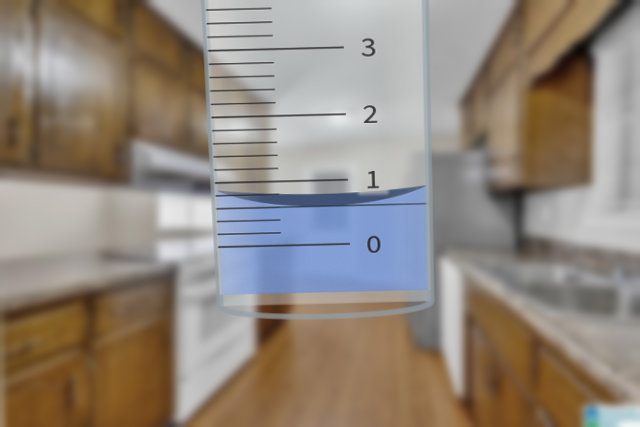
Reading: 0.6 mL
